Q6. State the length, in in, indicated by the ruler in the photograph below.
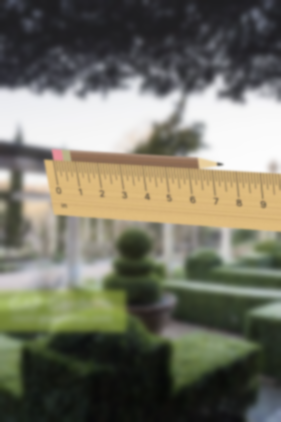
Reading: 7.5 in
